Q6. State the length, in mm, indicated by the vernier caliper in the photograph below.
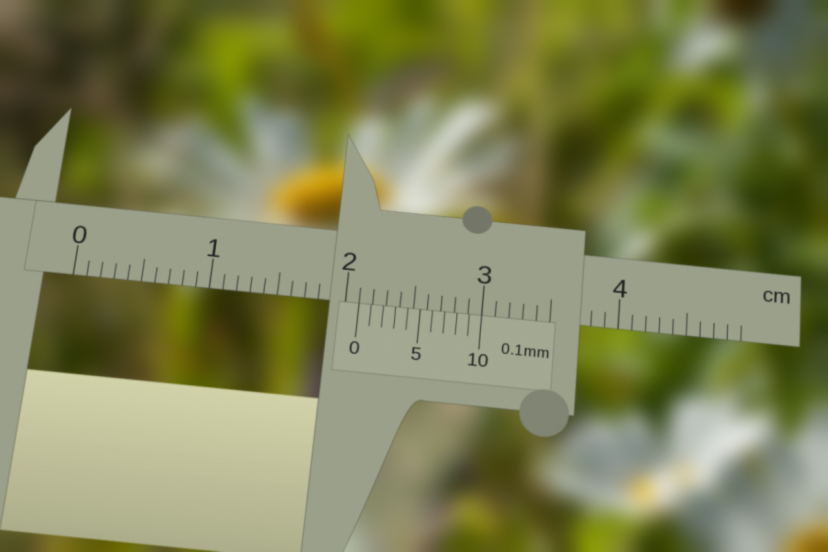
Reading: 21.0 mm
